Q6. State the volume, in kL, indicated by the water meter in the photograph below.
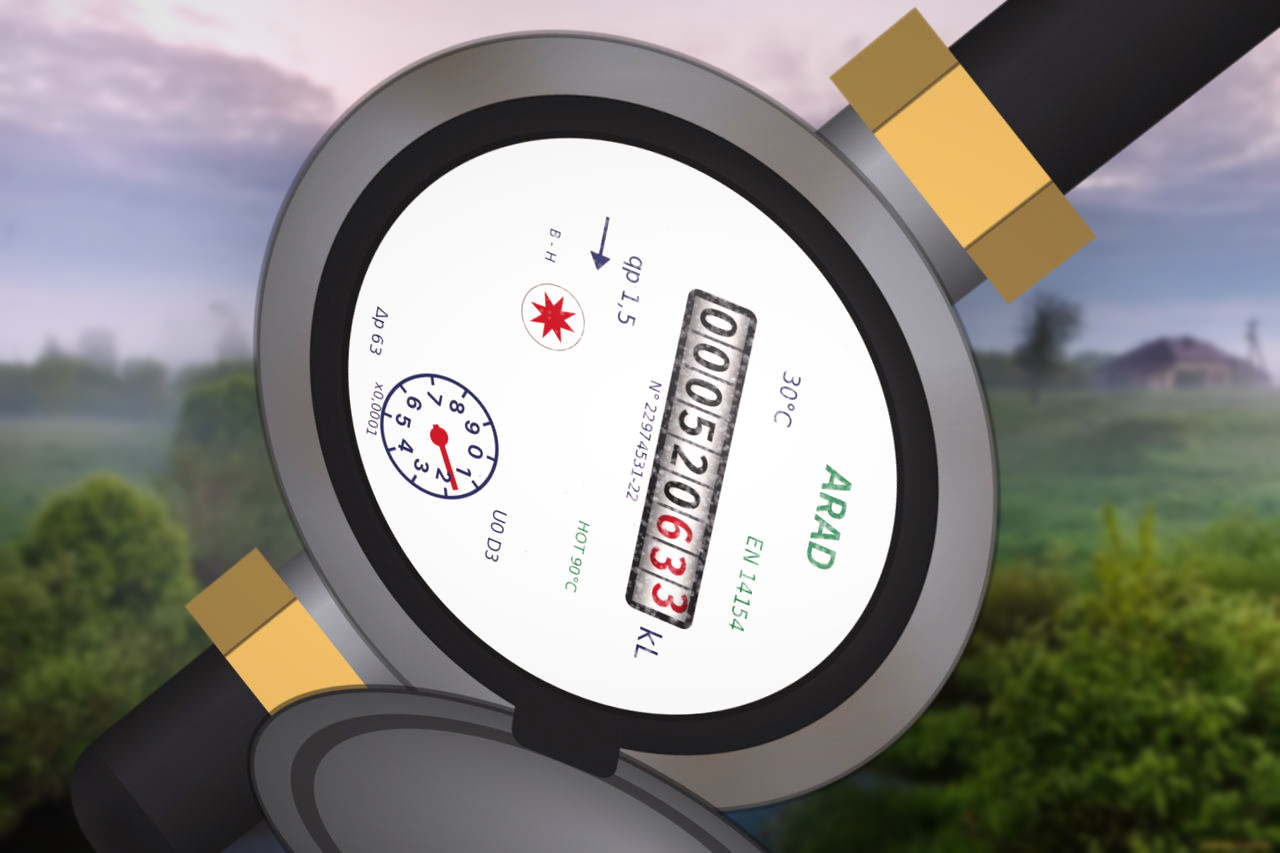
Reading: 520.6331 kL
